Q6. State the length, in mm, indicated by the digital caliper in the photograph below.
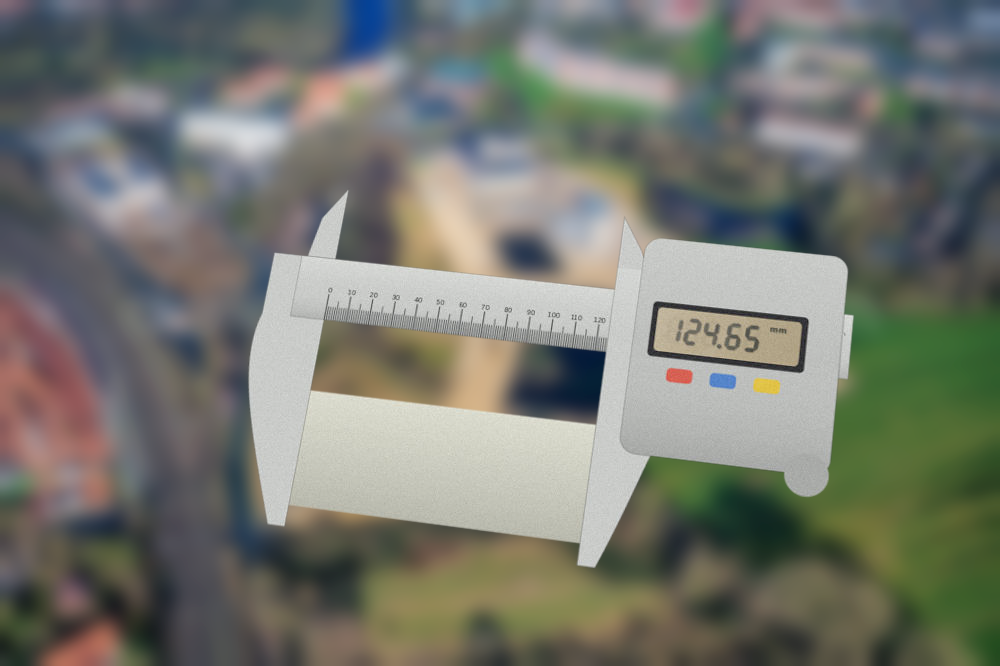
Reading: 124.65 mm
